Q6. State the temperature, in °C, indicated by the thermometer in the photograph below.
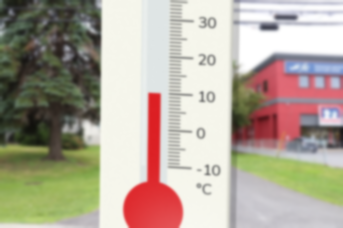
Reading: 10 °C
